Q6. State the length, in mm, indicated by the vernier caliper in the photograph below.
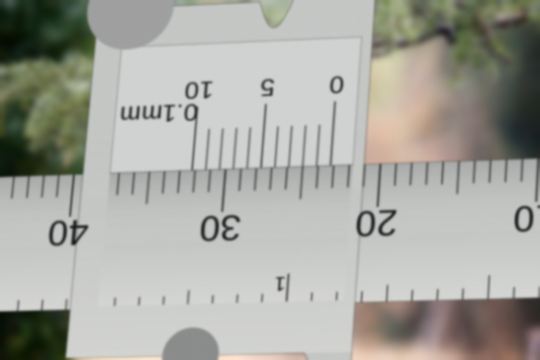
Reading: 23.2 mm
